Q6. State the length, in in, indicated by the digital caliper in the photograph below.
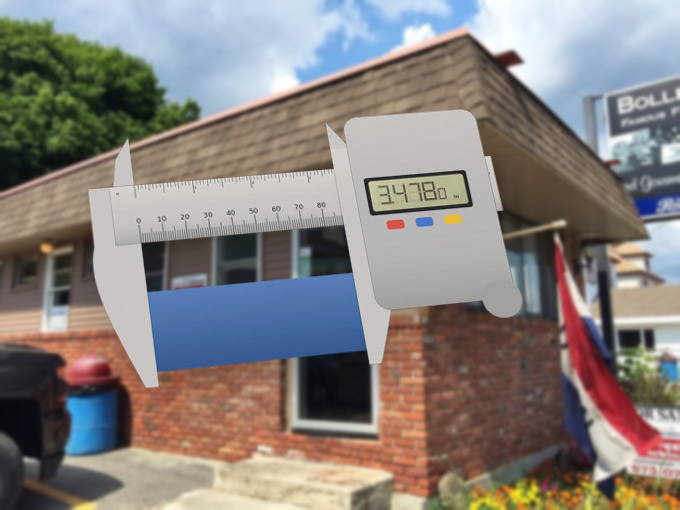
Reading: 3.4780 in
